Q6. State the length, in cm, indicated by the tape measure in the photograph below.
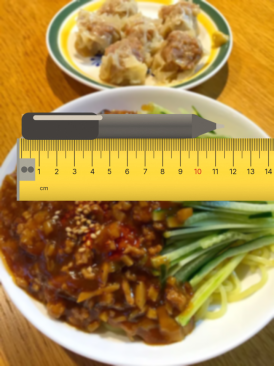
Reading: 11.5 cm
